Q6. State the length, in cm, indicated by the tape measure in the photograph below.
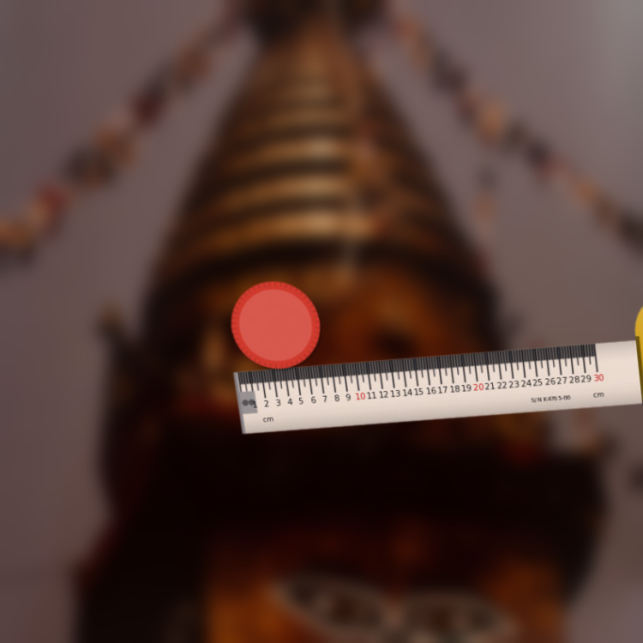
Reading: 7.5 cm
